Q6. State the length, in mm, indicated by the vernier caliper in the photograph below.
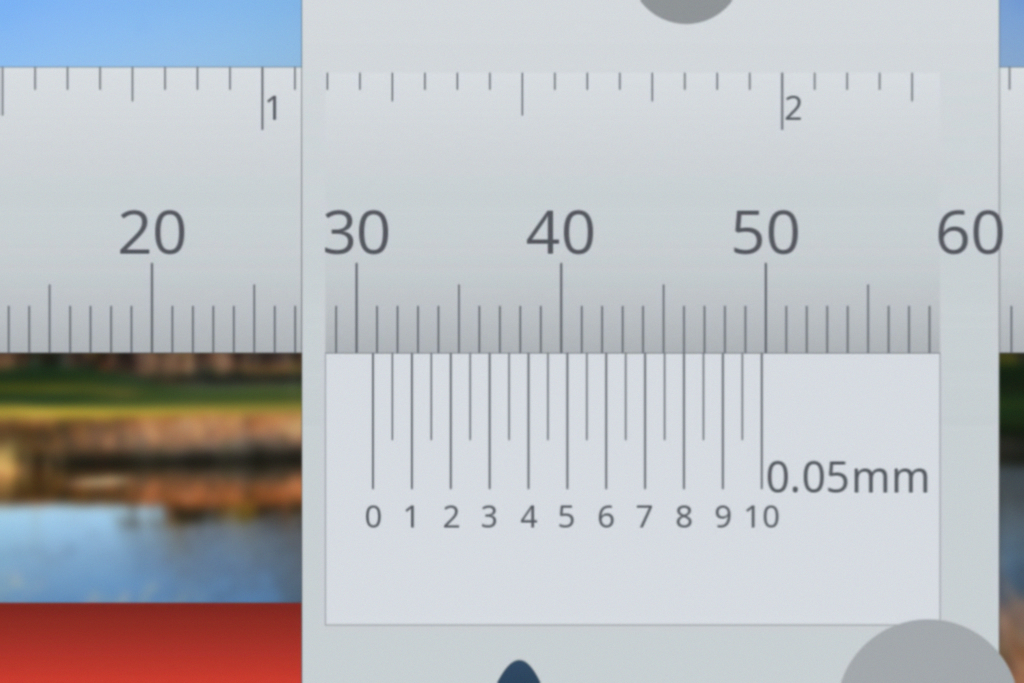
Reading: 30.8 mm
